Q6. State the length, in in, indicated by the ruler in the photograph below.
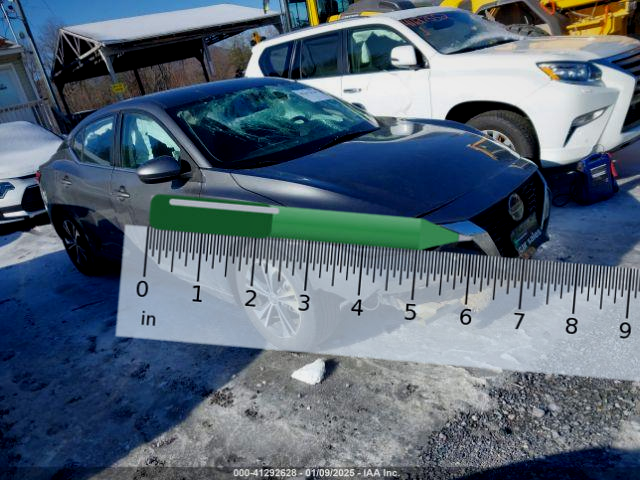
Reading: 6 in
